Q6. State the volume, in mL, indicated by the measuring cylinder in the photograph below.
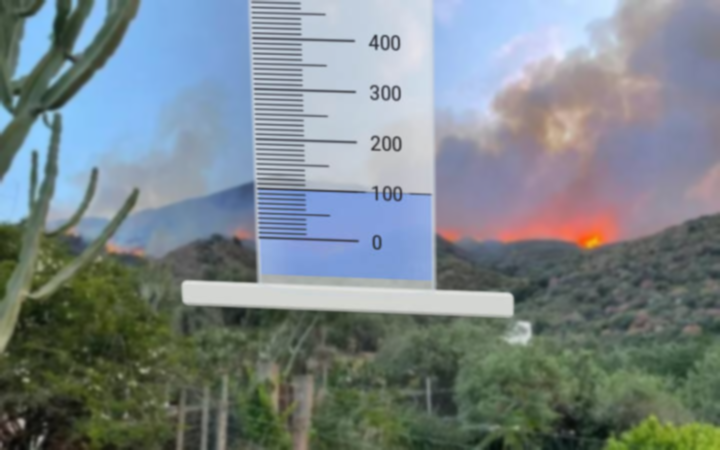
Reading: 100 mL
